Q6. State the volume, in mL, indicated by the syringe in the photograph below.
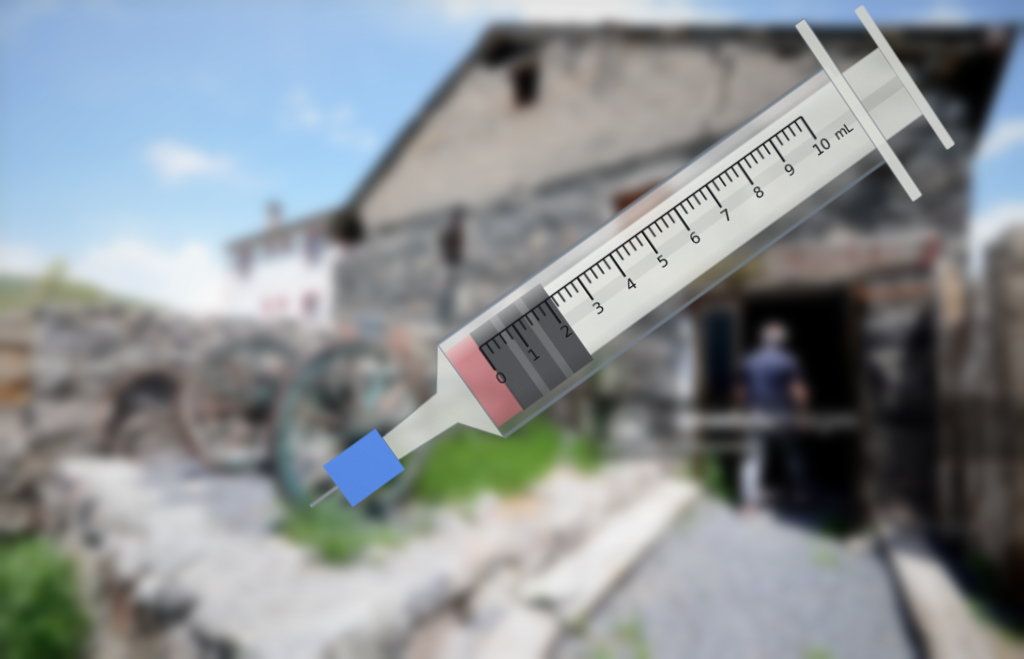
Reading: 0 mL
